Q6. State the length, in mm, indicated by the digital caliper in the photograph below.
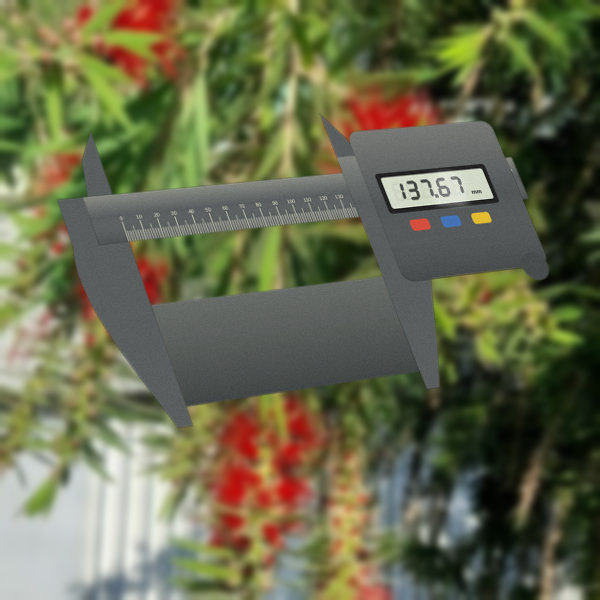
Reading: 137.67 mm
